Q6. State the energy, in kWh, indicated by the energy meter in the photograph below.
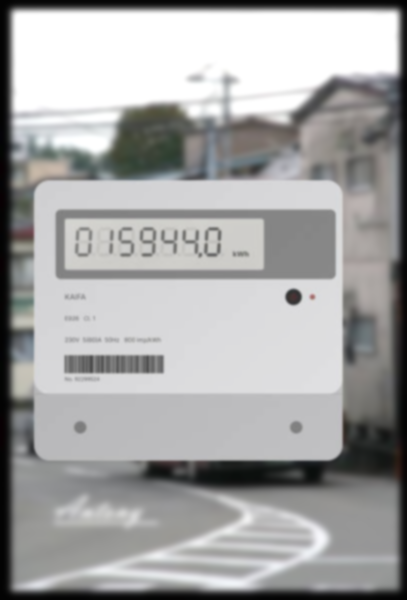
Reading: 15944.0 kWh
